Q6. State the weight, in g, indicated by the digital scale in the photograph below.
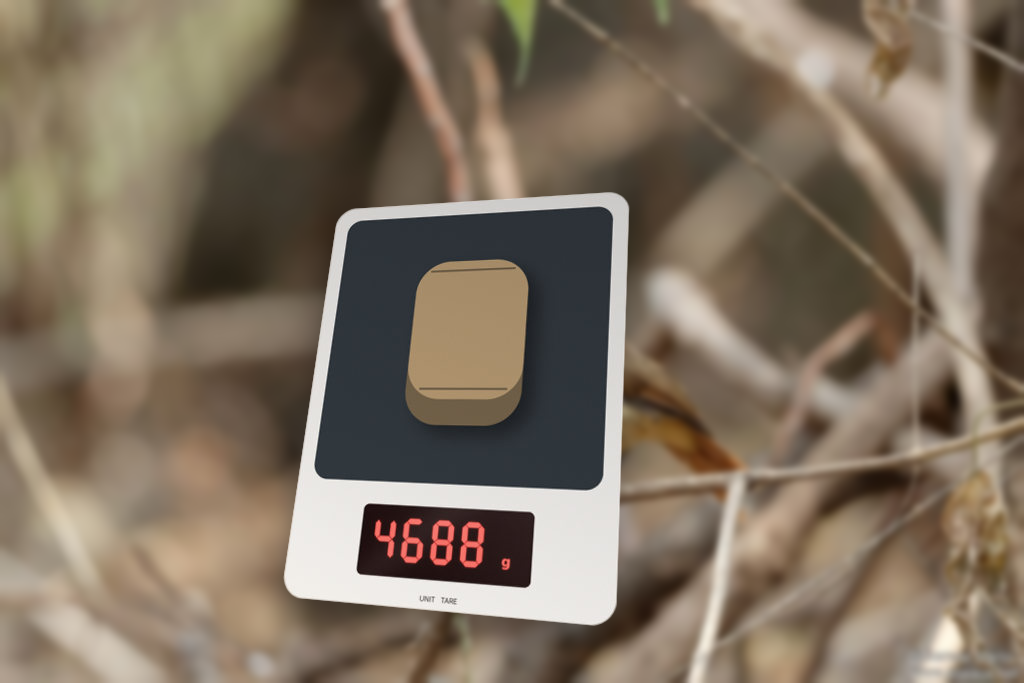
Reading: 4688 g
